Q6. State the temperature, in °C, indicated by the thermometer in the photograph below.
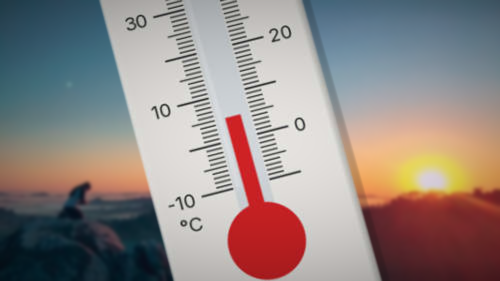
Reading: 5 °C
